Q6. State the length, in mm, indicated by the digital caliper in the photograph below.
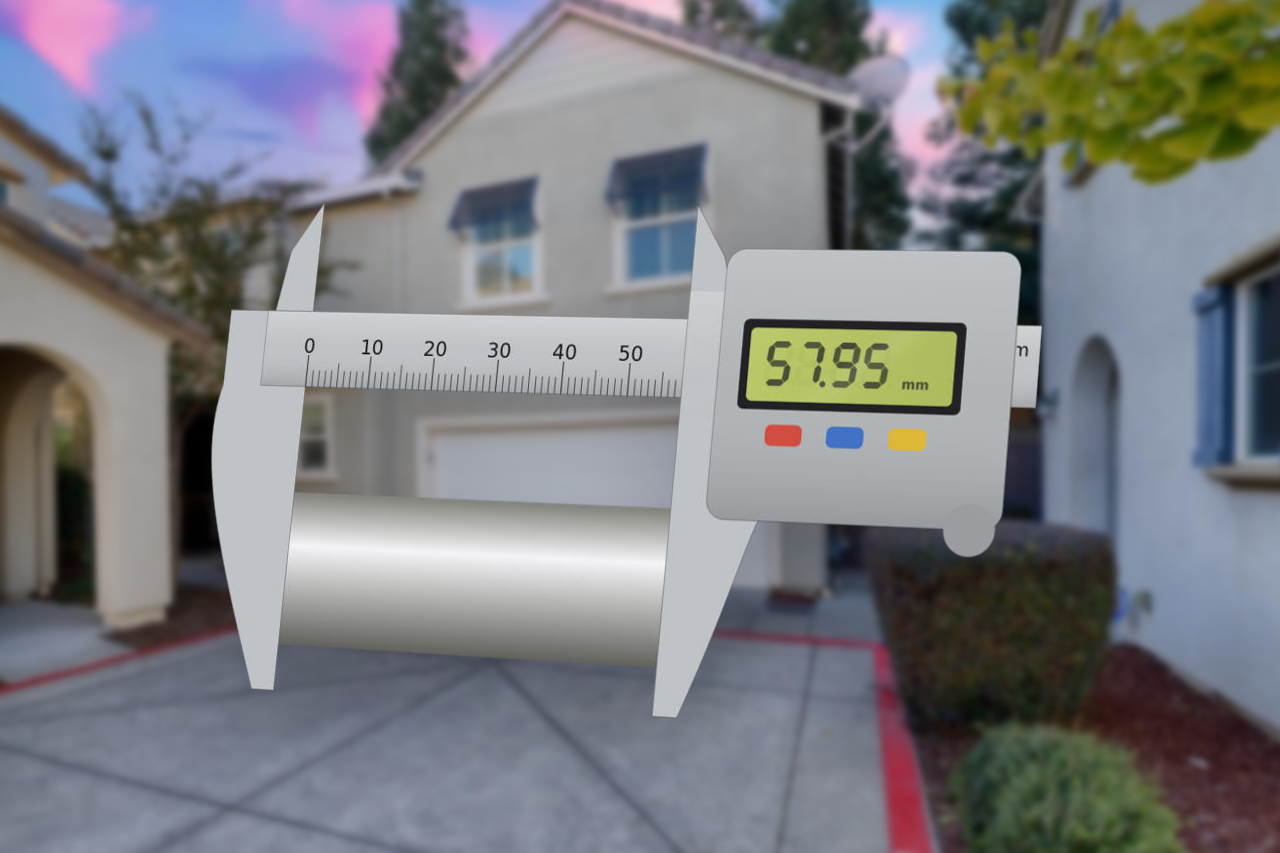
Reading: 57.95 mm
